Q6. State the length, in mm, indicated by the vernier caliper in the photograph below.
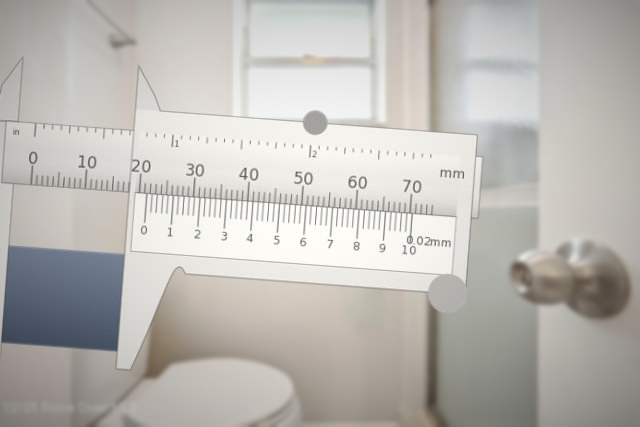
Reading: 21.4 mm
